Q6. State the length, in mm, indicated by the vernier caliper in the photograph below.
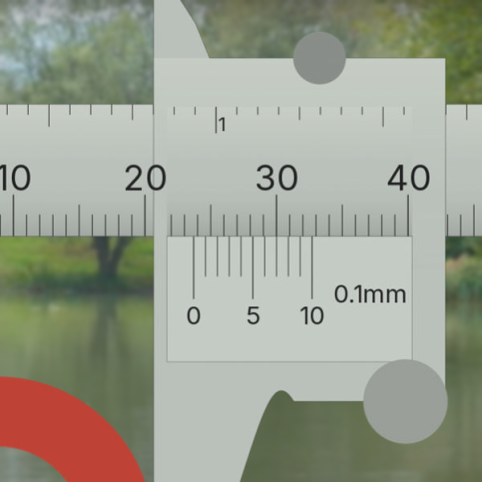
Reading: 23.7 mm
